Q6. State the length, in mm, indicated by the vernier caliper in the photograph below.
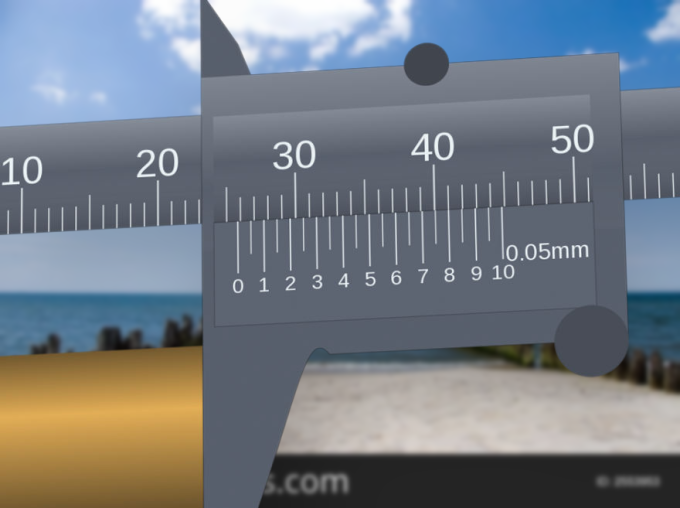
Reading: 25.8 mm
